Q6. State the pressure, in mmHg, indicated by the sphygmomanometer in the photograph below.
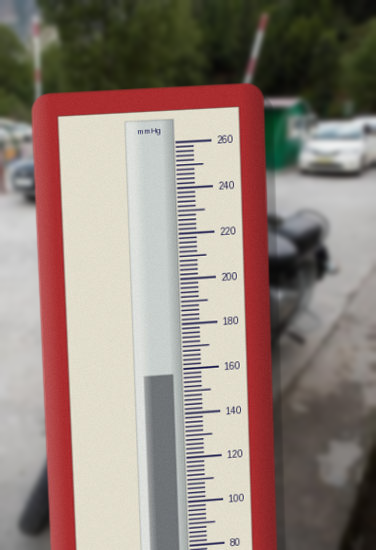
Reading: 158 mmHg
